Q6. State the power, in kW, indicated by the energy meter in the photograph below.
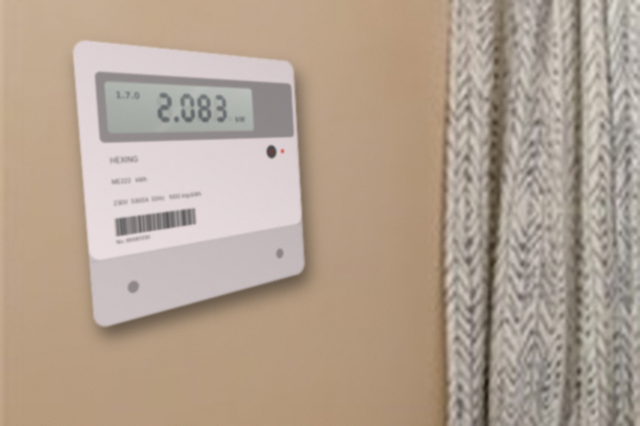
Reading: 2.083 kW
